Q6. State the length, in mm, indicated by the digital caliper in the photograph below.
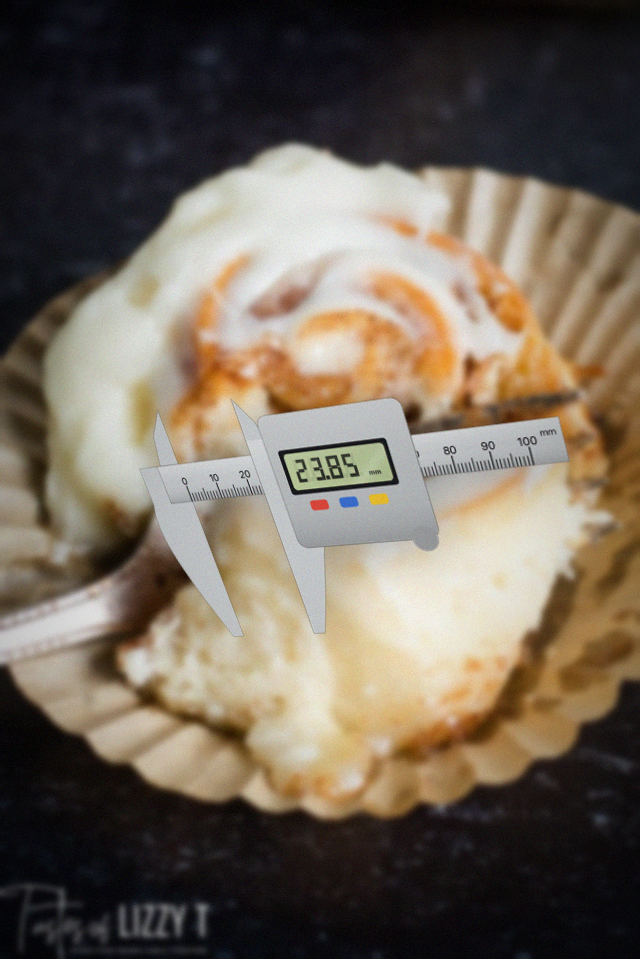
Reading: 23.85 mm
